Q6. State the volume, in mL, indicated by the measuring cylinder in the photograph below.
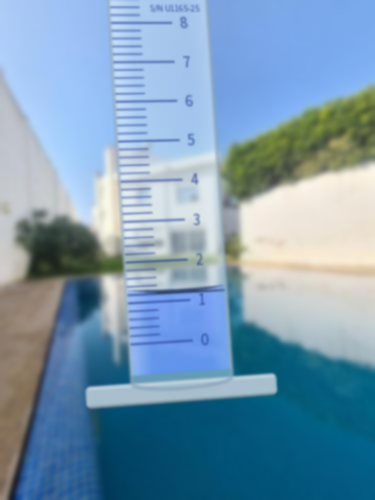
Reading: 1.2 mL
